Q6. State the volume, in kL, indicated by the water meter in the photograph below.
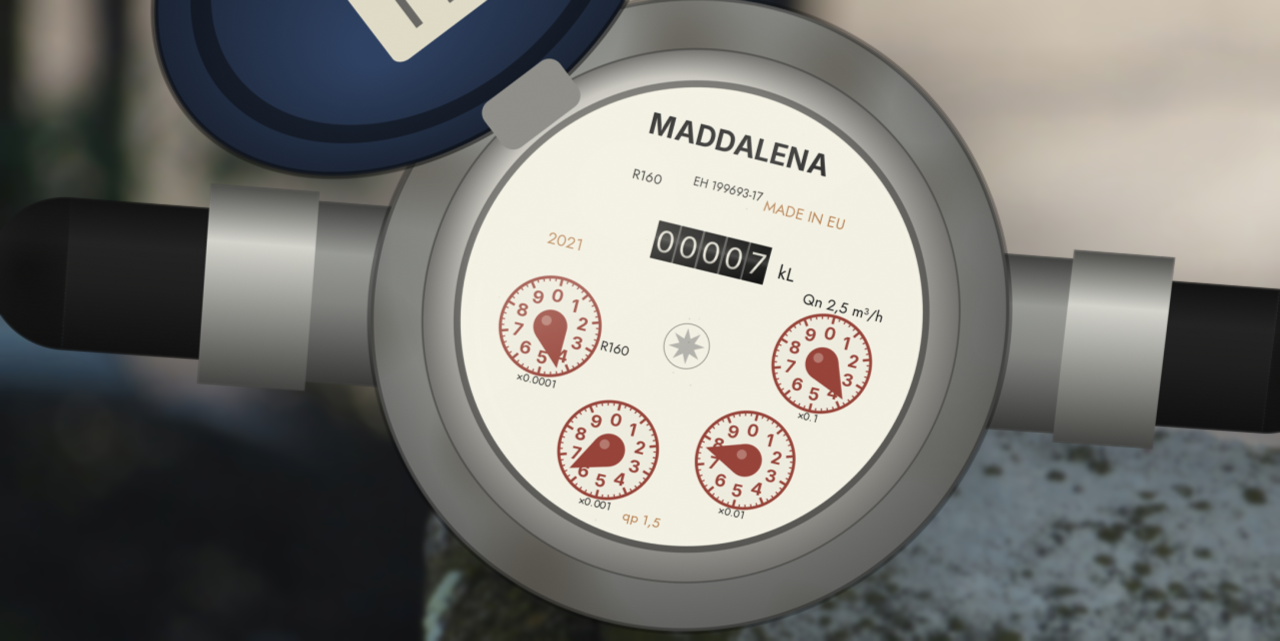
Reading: 7.3764 kL
